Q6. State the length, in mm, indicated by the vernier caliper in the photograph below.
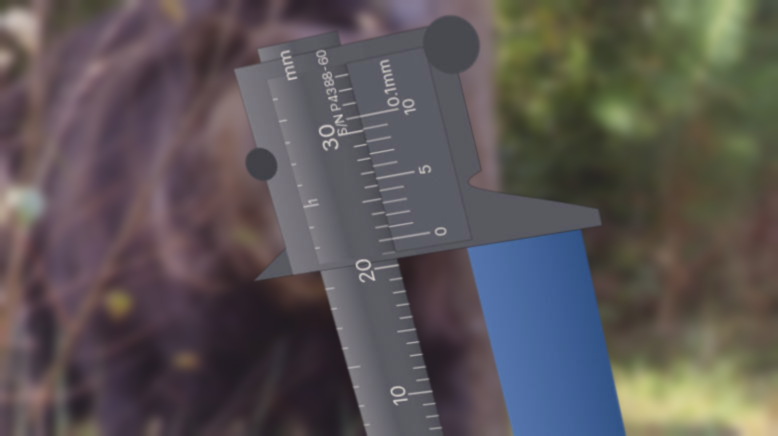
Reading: 22.0 mm
